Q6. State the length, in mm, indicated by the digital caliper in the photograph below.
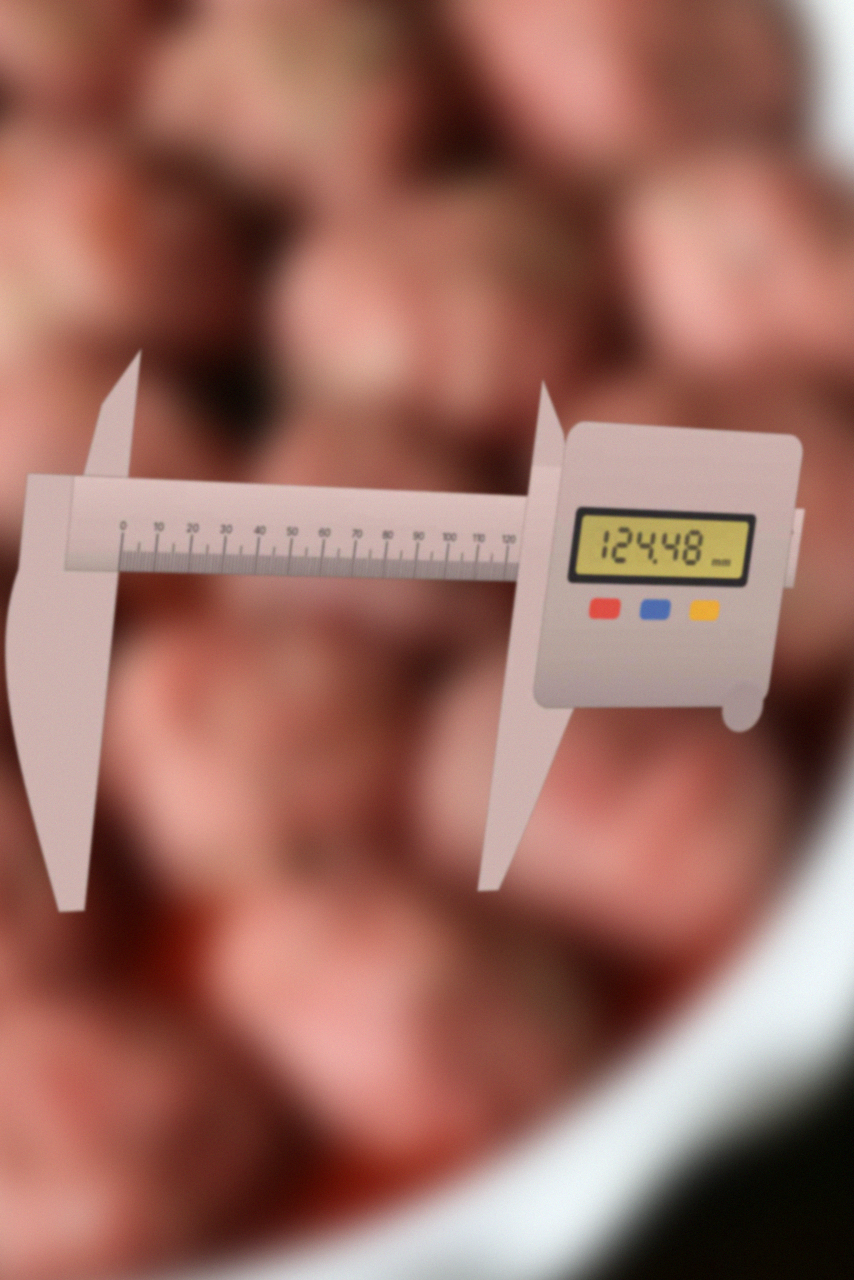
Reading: 124.48 mm
